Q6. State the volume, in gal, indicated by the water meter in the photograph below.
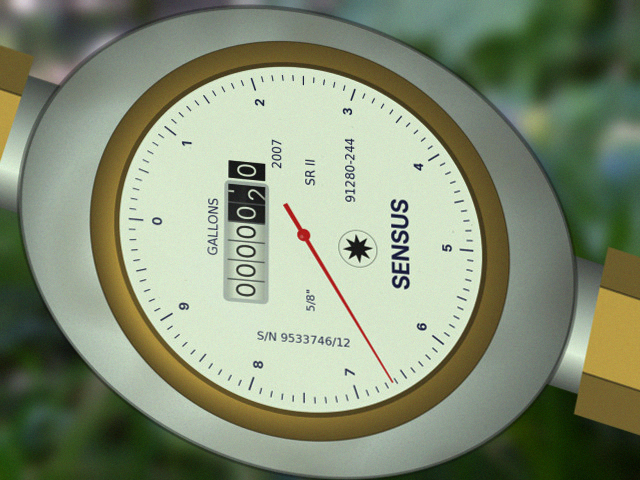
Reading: 16.6 gal
